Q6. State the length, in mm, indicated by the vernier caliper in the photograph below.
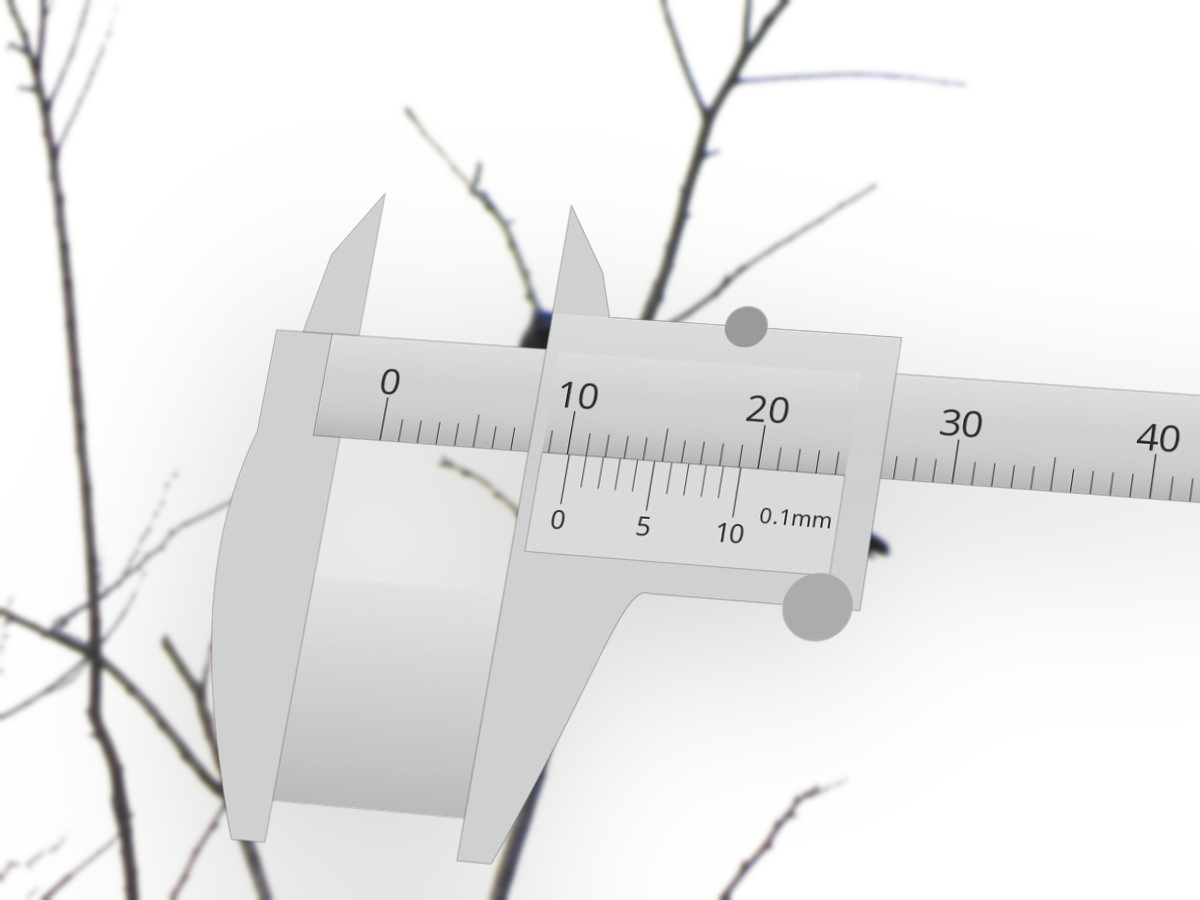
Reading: 10.1 mm
